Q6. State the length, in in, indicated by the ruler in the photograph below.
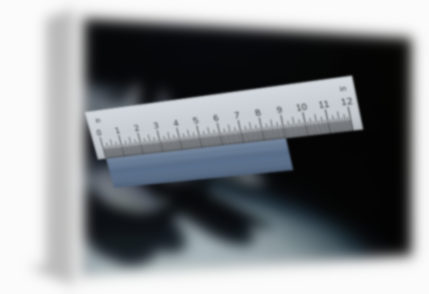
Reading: 9 in
